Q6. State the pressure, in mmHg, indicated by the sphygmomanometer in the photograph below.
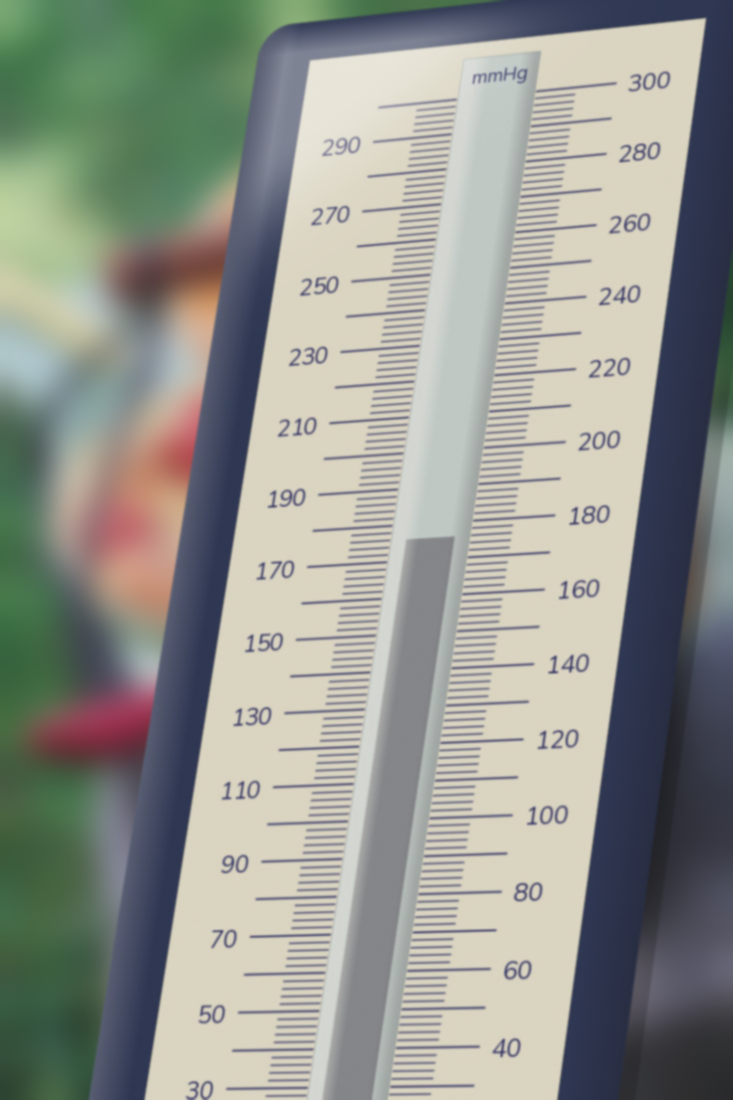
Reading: 176 mmHg
